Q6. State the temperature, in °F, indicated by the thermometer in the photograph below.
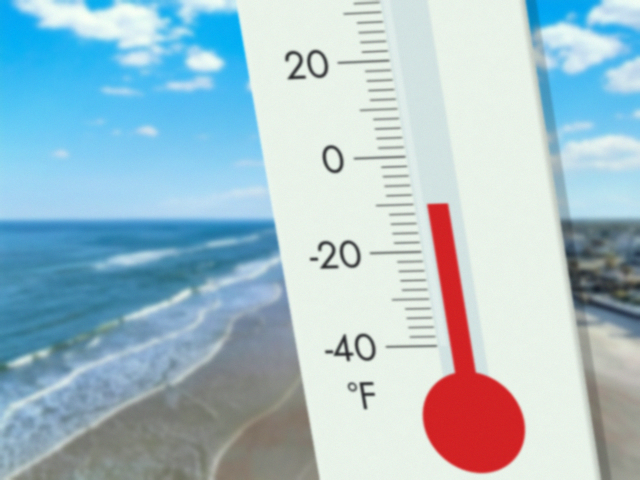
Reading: -10 °F
